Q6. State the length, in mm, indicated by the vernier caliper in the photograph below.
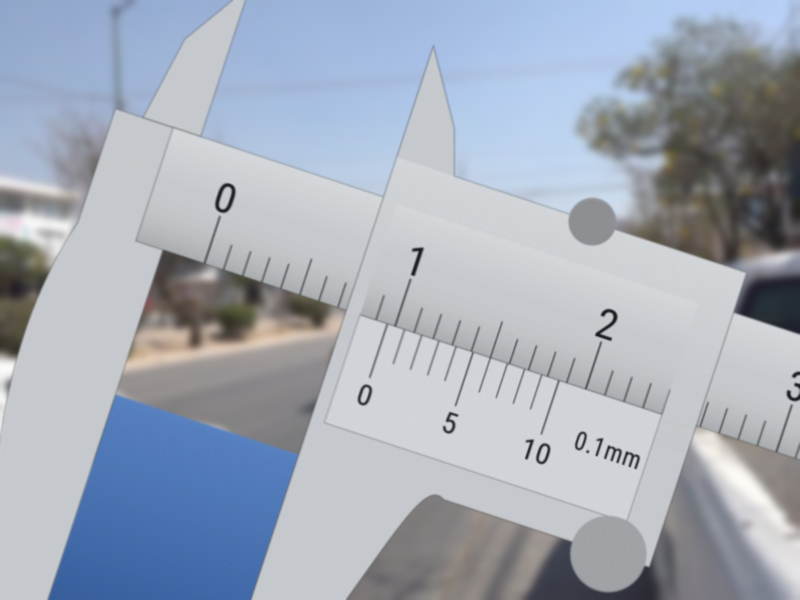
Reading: 9.6 mm
